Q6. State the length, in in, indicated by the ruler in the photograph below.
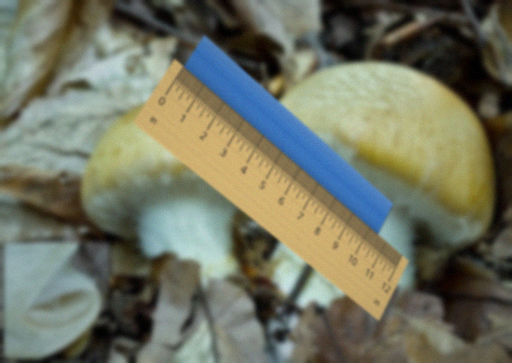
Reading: 10.5 in
